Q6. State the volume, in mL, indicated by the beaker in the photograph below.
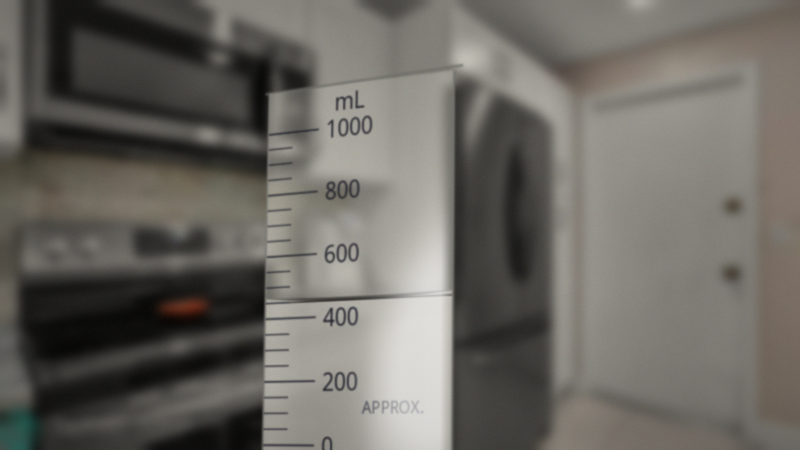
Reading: 450 mL
